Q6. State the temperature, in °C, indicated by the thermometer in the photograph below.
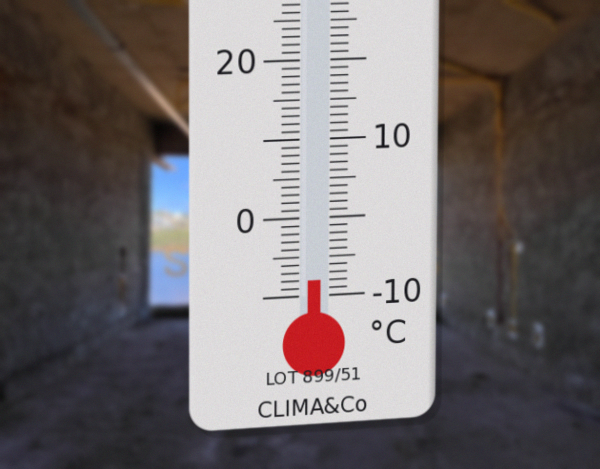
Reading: -8 °C
